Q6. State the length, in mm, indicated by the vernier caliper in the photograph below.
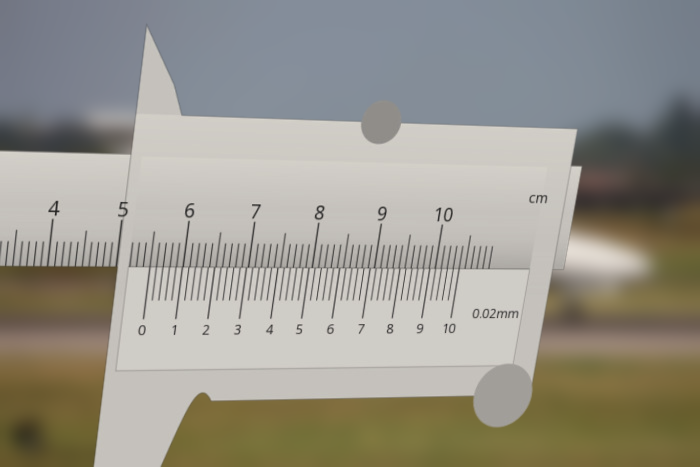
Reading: 55.0 mm
